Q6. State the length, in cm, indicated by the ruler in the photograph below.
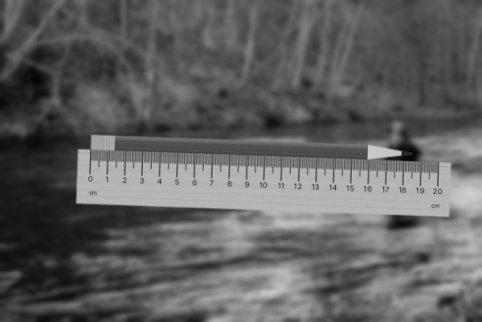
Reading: 18.5 cm
